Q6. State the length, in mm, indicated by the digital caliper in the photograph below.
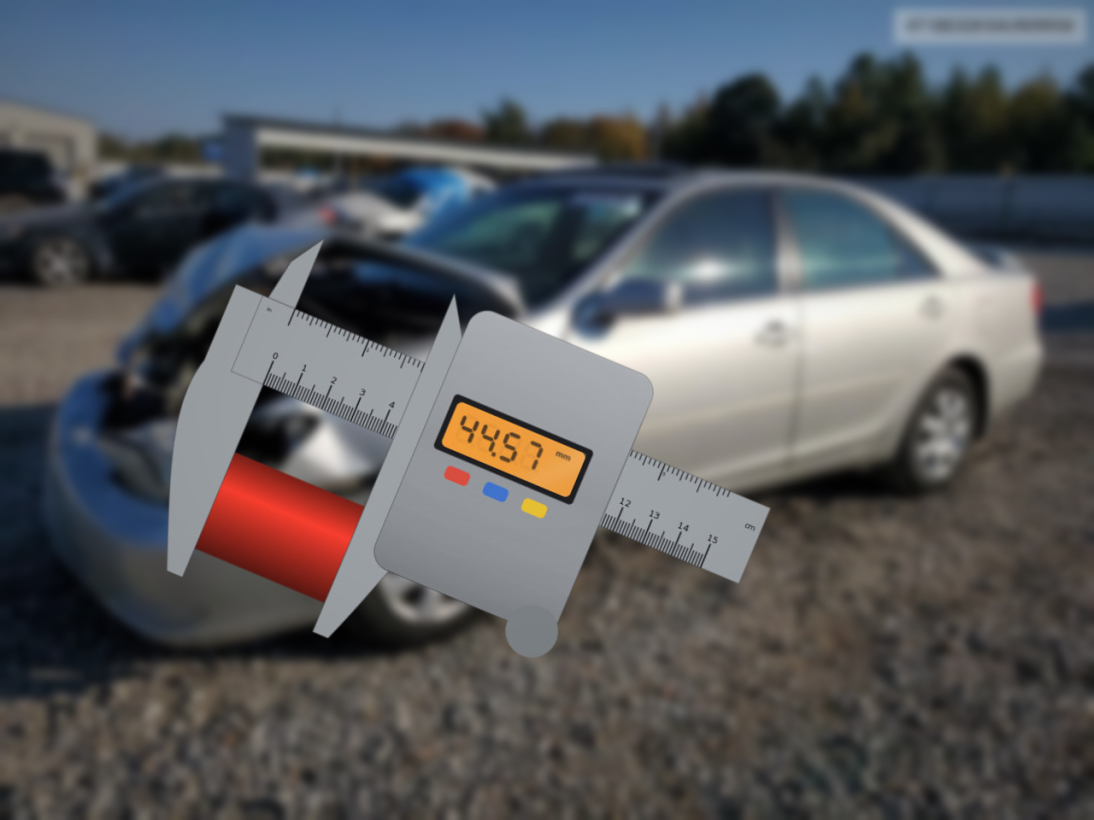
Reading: 44.57 mm
